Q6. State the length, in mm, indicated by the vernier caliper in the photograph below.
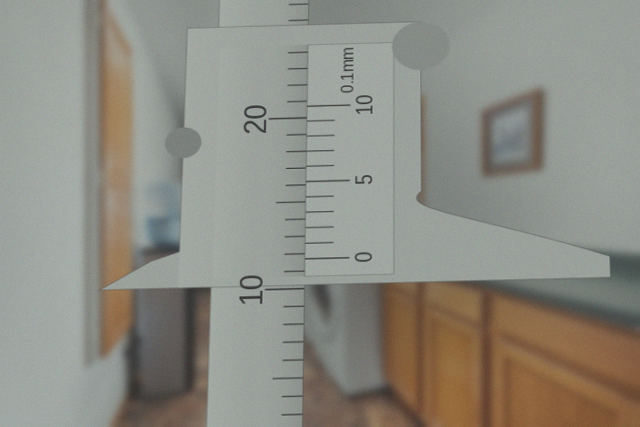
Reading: 11.7 mm
